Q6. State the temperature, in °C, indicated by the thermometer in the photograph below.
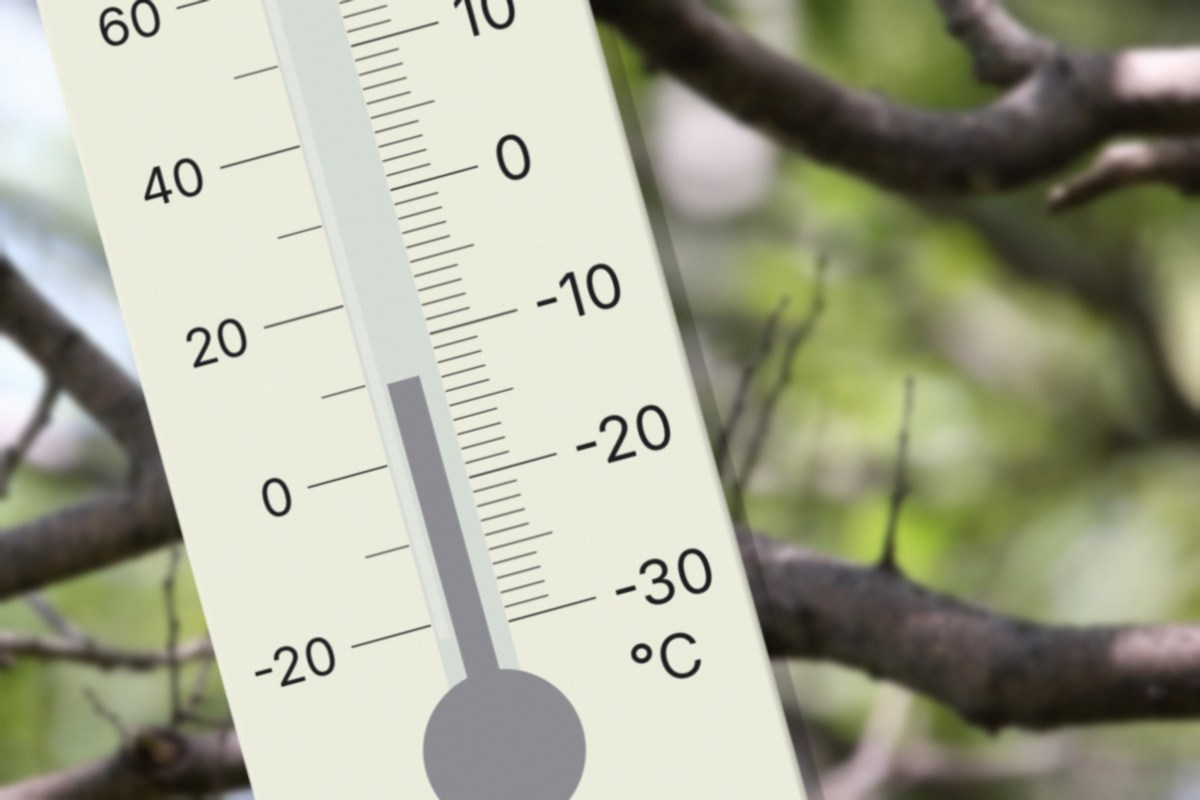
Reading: -12.5 °C
